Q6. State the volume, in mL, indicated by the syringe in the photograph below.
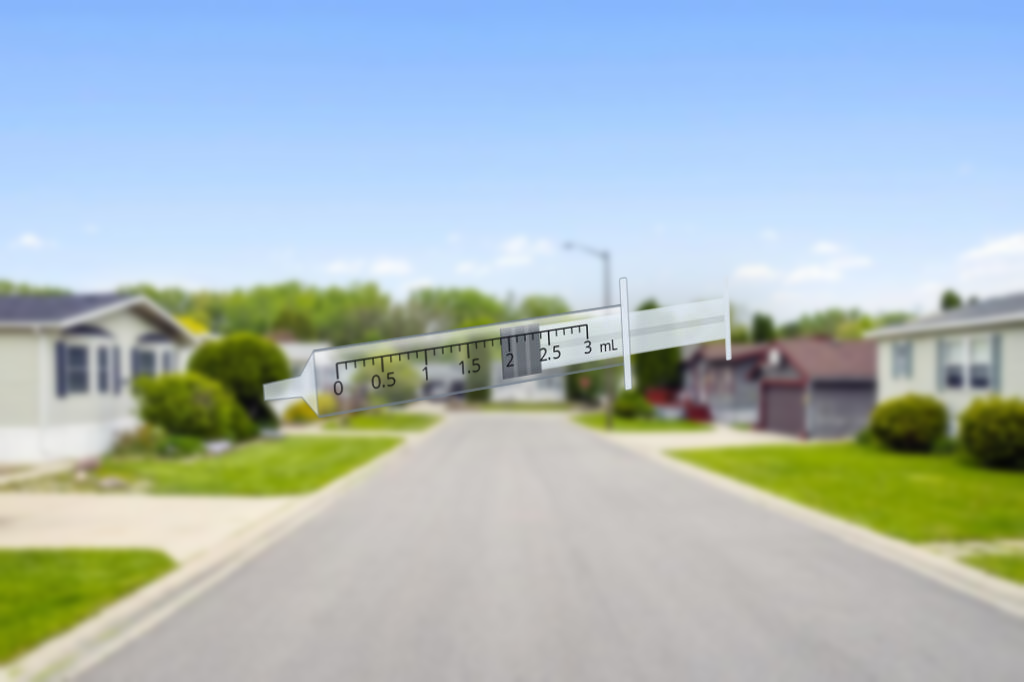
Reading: 1.9 mL
